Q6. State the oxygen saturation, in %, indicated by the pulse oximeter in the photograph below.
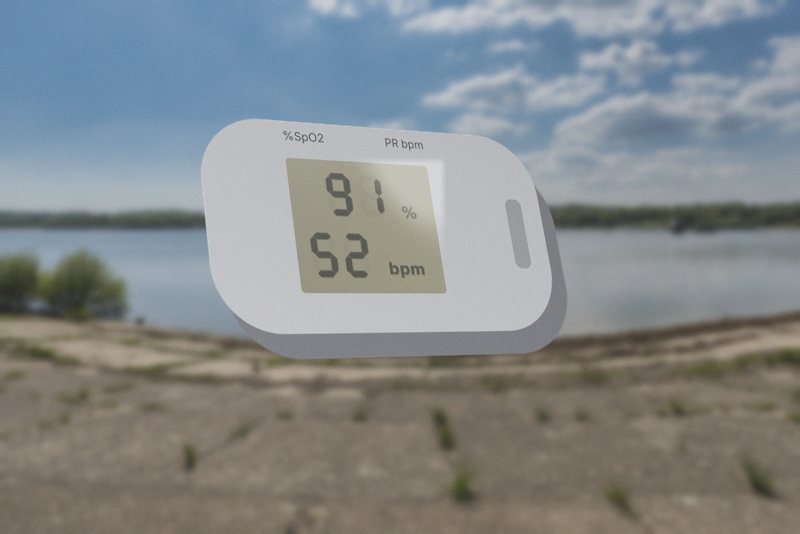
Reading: 91 %
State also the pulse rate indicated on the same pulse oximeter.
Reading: 52 bpm
